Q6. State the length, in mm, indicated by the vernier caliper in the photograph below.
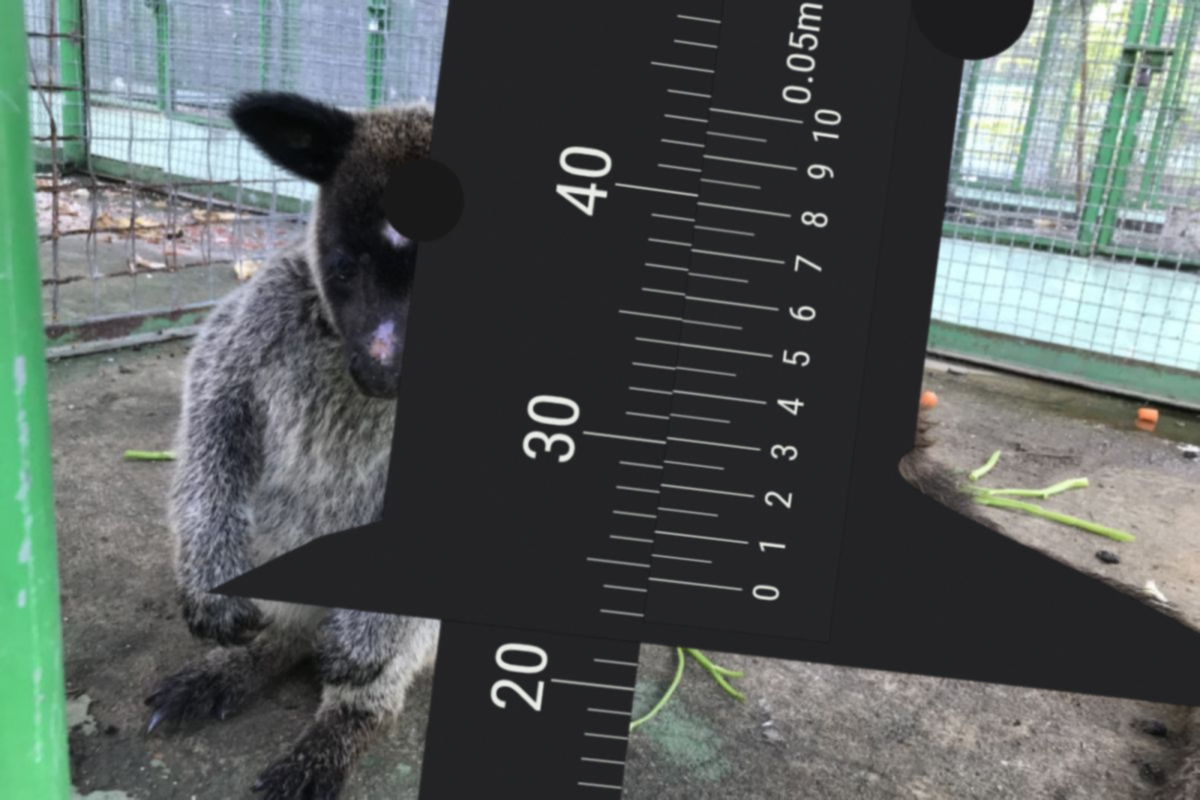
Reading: 24.5 mm
